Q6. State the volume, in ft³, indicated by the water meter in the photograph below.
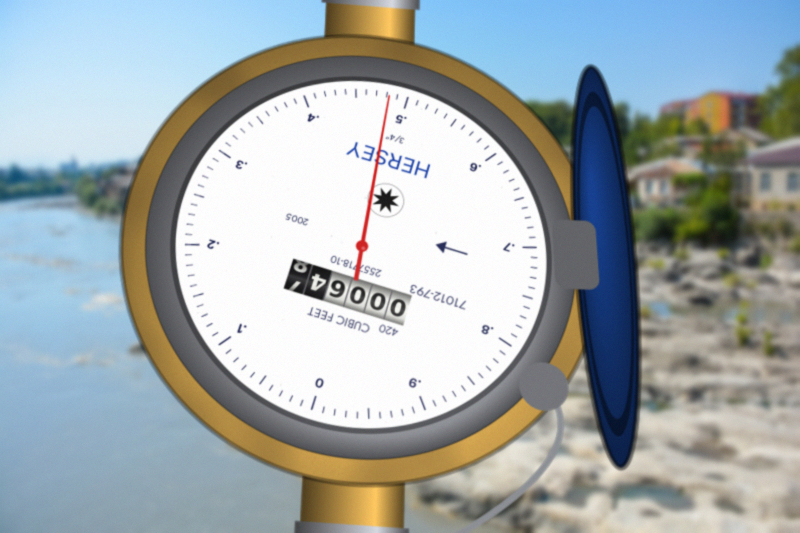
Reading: 647.48 ft³
